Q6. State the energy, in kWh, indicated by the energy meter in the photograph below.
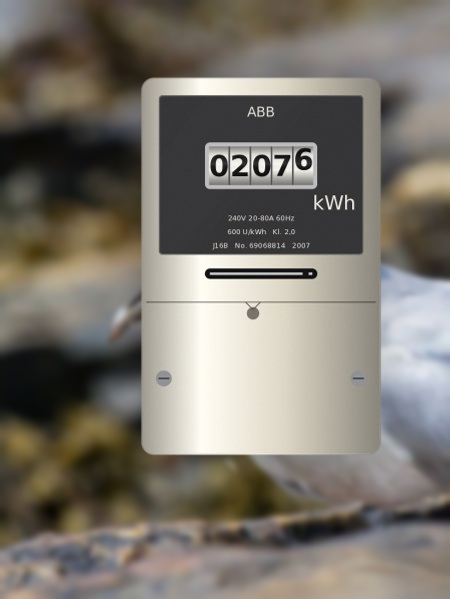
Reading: 2076 kWh
